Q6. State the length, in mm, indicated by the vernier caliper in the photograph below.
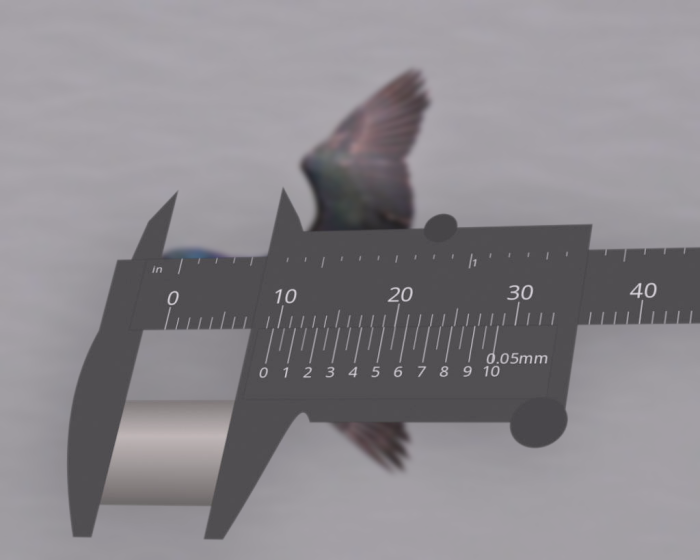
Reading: 9.6 mm
